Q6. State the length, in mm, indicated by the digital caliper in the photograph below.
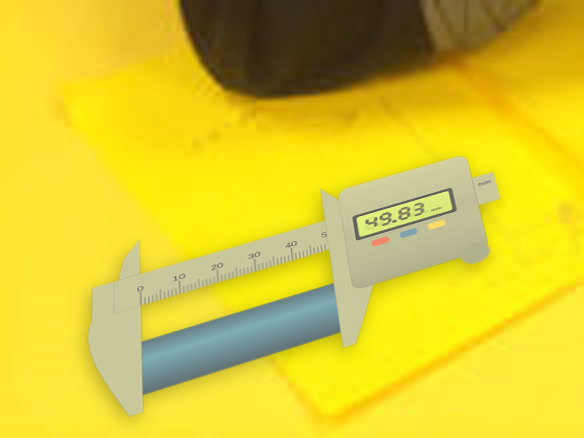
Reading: 49.83 mm
